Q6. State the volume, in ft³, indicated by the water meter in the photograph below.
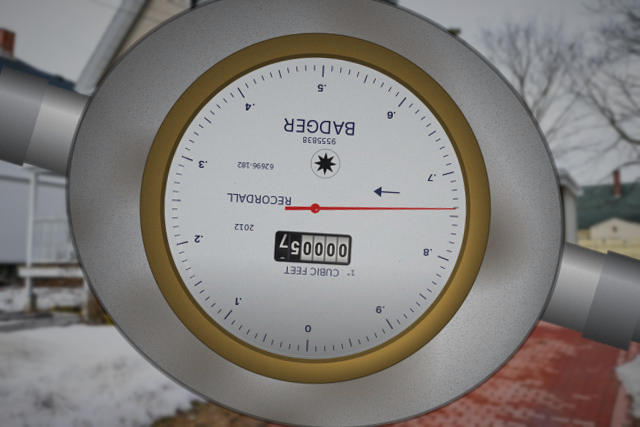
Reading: 56.74 ft³
